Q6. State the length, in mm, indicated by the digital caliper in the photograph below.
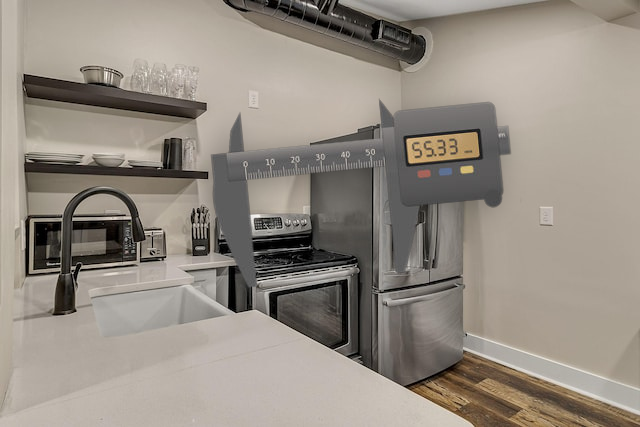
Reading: 55.33 mm
